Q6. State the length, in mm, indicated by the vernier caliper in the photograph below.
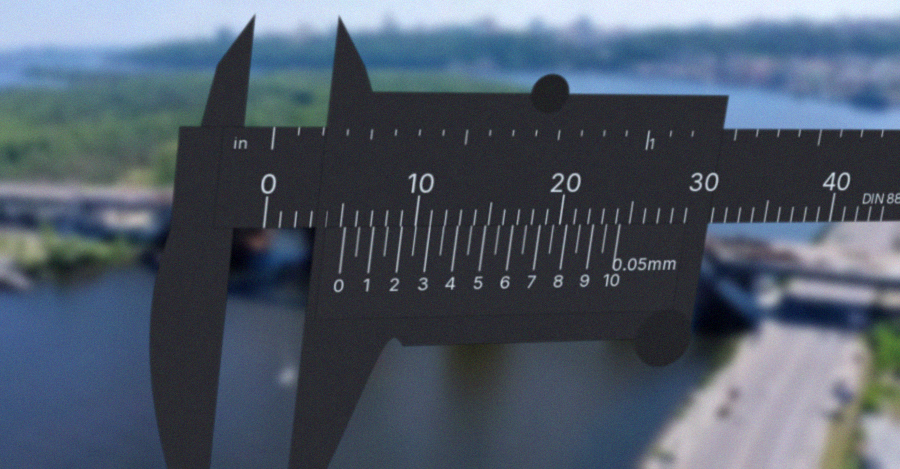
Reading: 5.3 mm
